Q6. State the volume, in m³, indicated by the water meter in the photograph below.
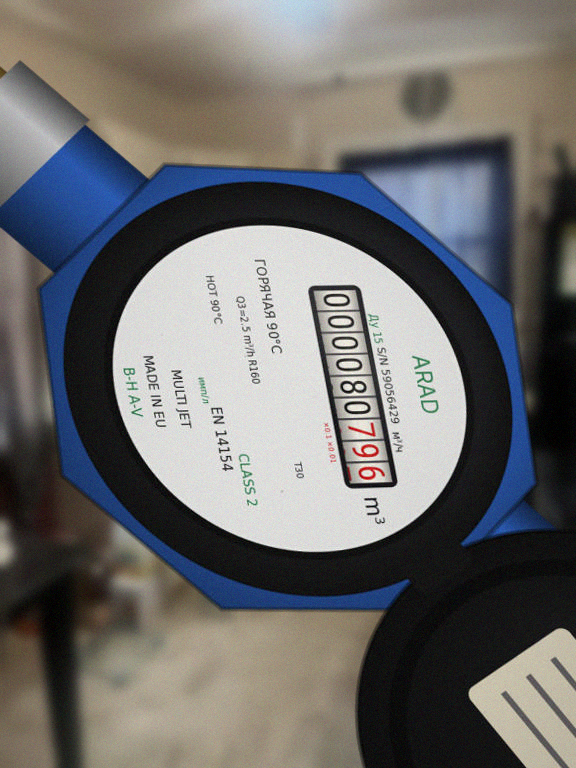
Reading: 80.796 m³
